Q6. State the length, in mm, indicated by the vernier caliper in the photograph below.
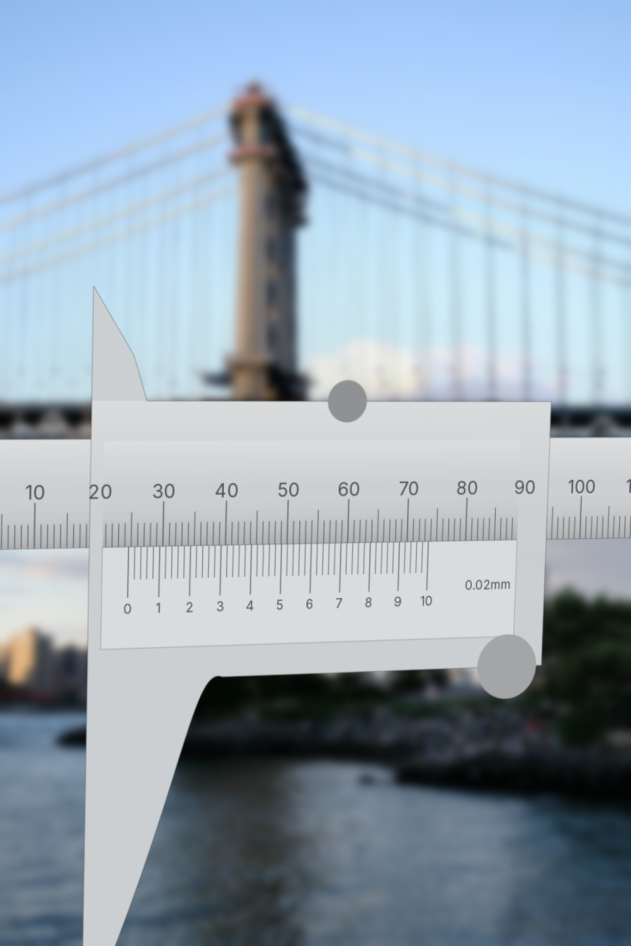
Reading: 24.6 mm
